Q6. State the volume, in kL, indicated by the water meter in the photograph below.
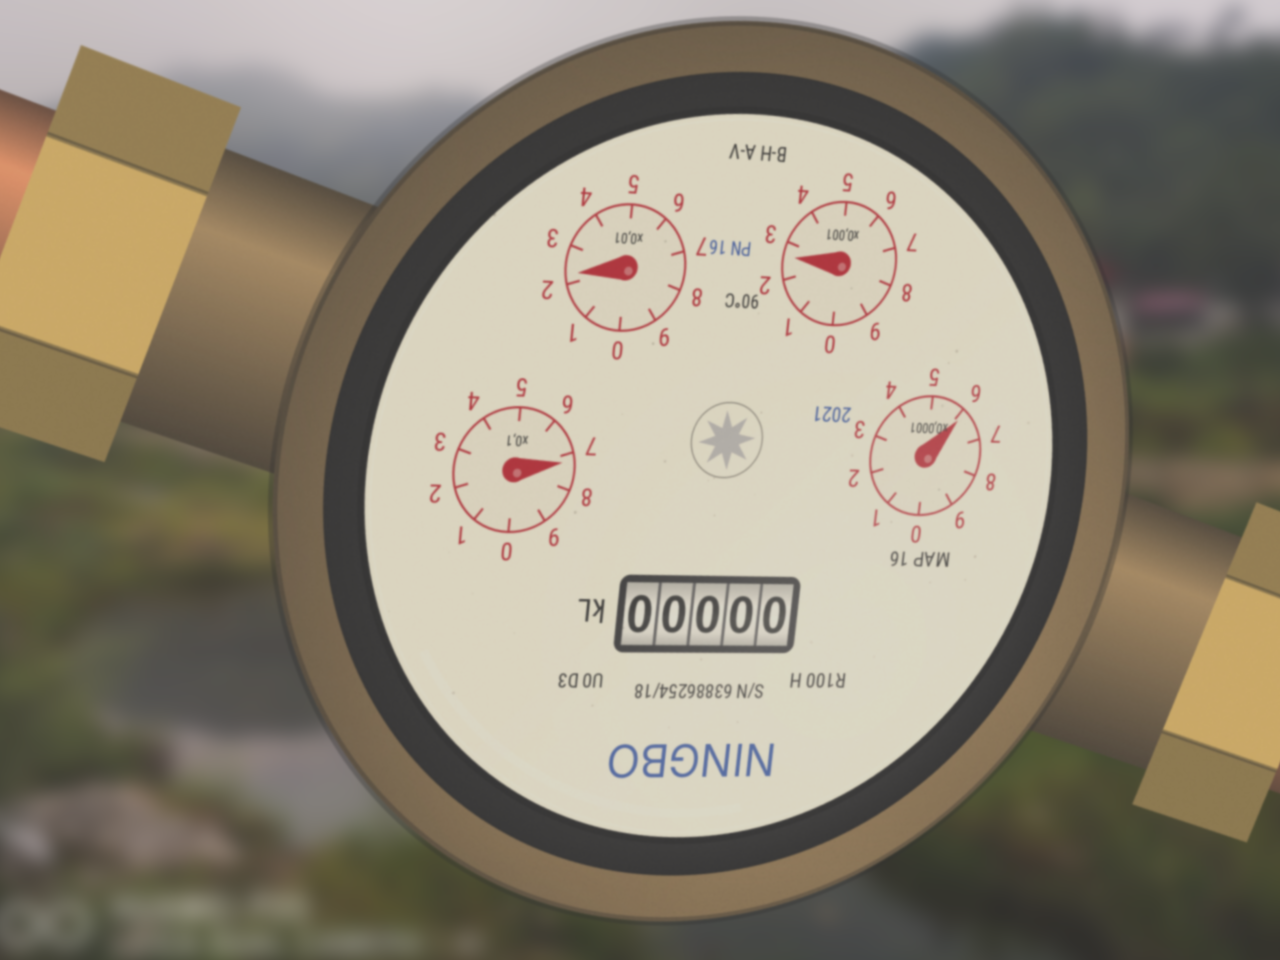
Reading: 0.7226 kL
